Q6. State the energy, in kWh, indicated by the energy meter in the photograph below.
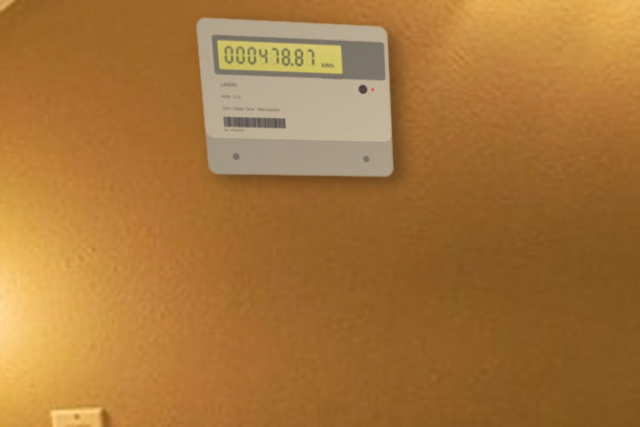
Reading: 478.87 kWh
